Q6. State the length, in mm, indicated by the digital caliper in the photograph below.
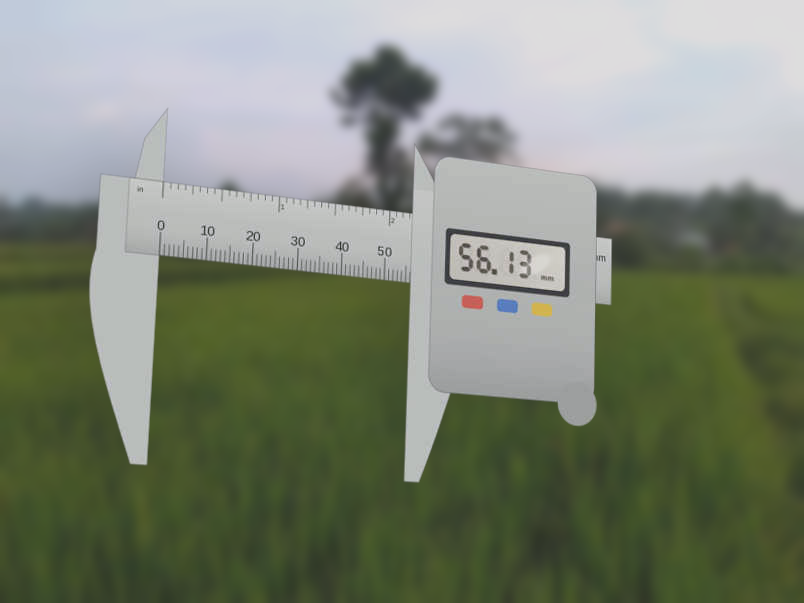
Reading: 56.13 mm
